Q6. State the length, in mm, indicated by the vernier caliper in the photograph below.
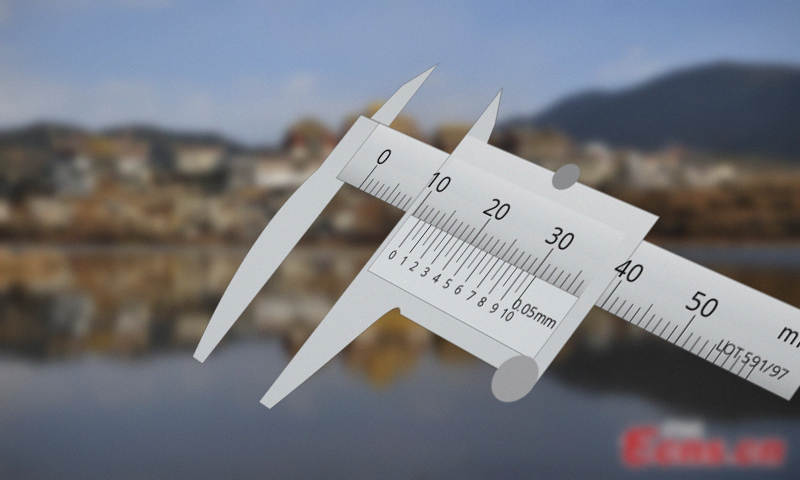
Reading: 11.4 mm
